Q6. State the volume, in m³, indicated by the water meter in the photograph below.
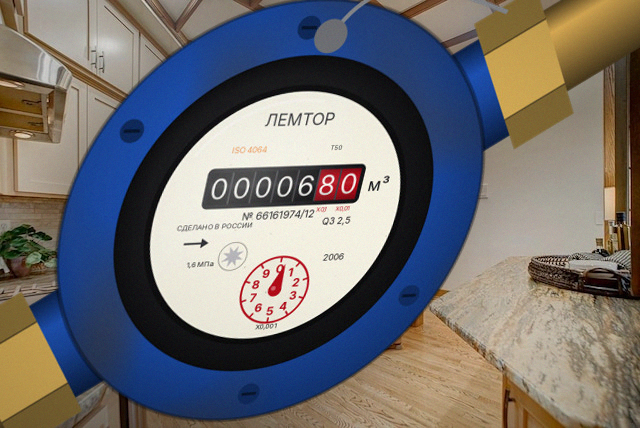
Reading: 6.800 m³
